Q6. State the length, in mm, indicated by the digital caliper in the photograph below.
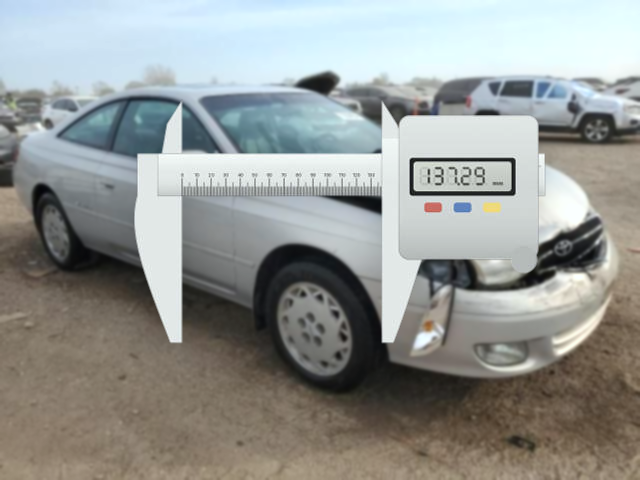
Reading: 137.29 mm
